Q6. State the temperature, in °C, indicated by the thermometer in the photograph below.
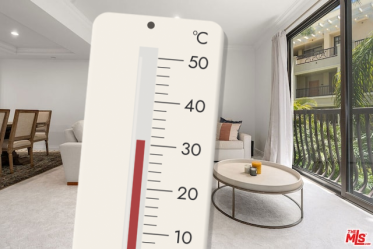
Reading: 31 °C
